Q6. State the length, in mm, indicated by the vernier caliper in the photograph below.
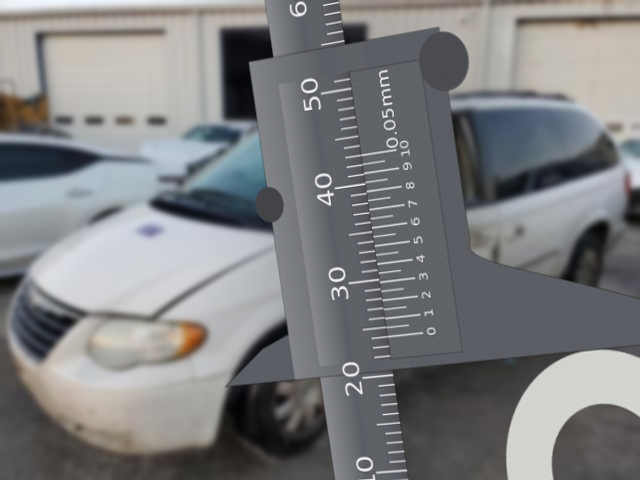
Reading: 24.0 mm
